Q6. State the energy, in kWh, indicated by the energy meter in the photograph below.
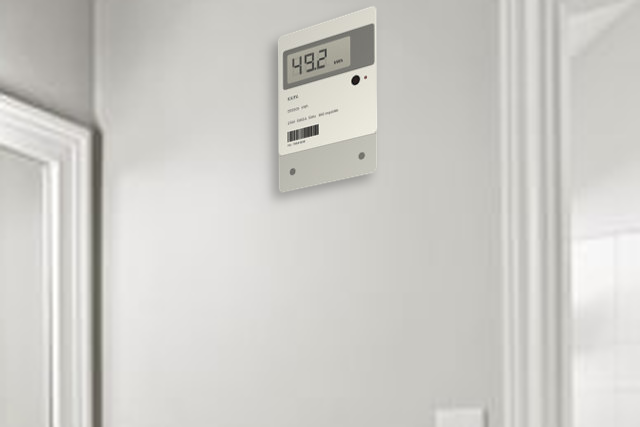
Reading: 49.2 kWh
